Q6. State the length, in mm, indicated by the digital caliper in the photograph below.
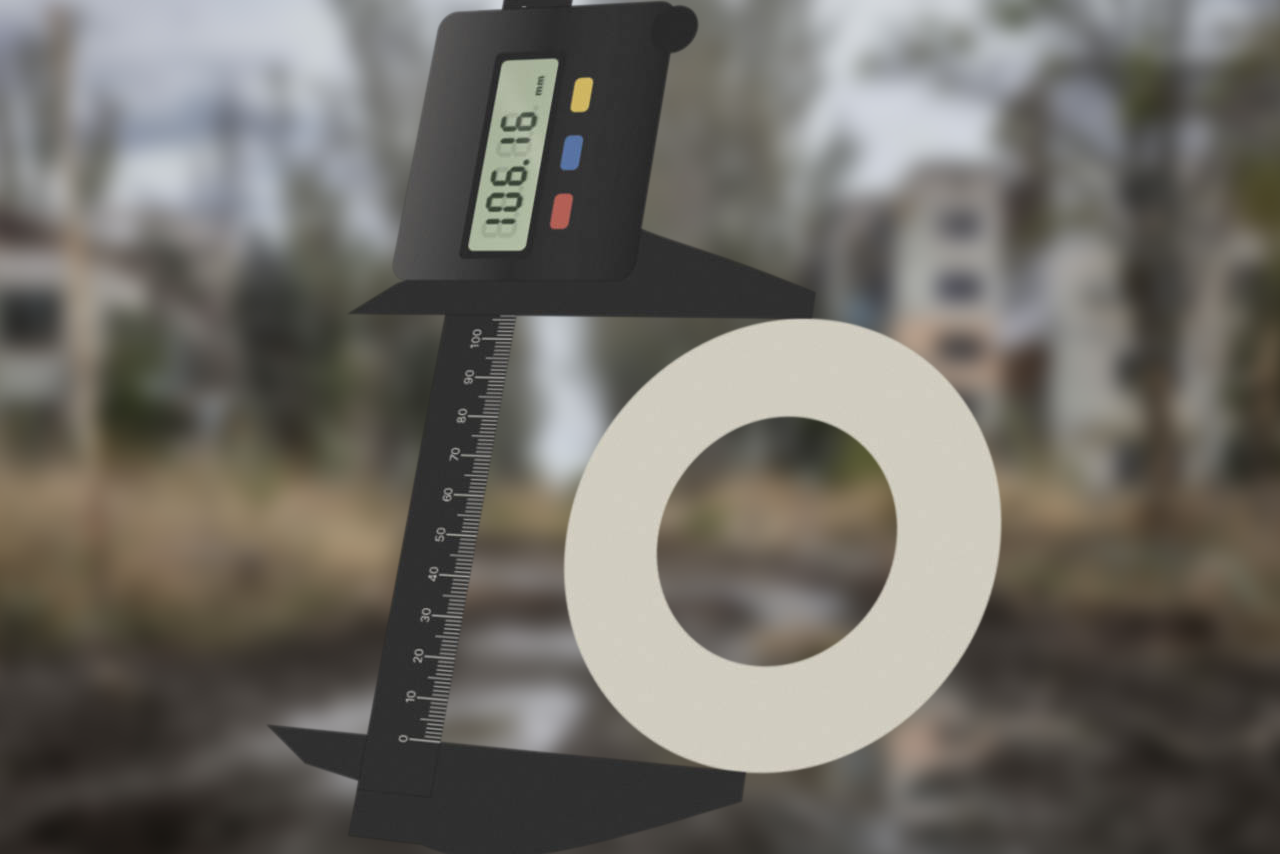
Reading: 106.16 mm
